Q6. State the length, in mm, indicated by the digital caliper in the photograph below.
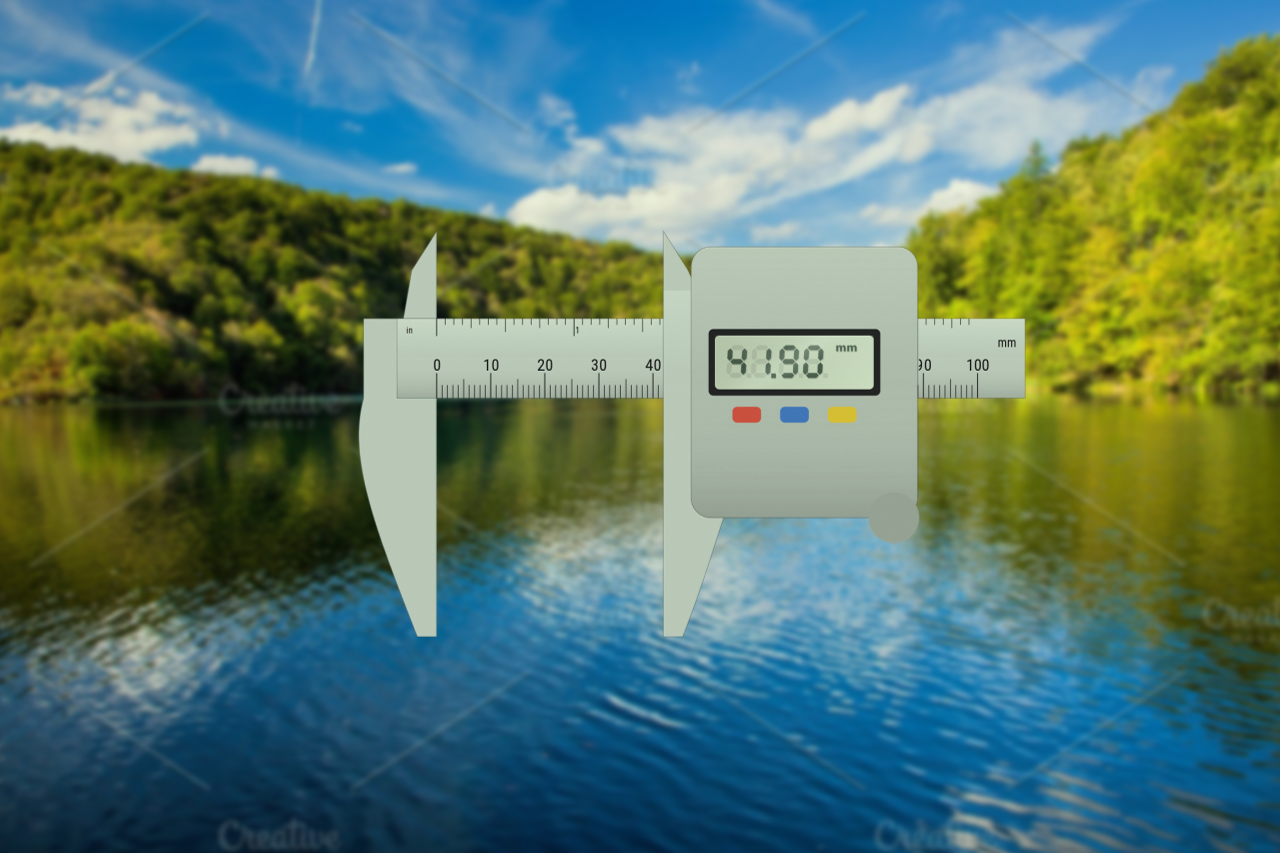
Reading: 41.90 mm
